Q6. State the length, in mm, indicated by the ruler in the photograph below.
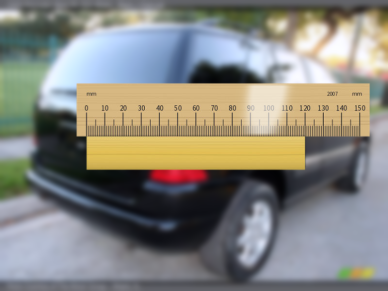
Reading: 120 mm
